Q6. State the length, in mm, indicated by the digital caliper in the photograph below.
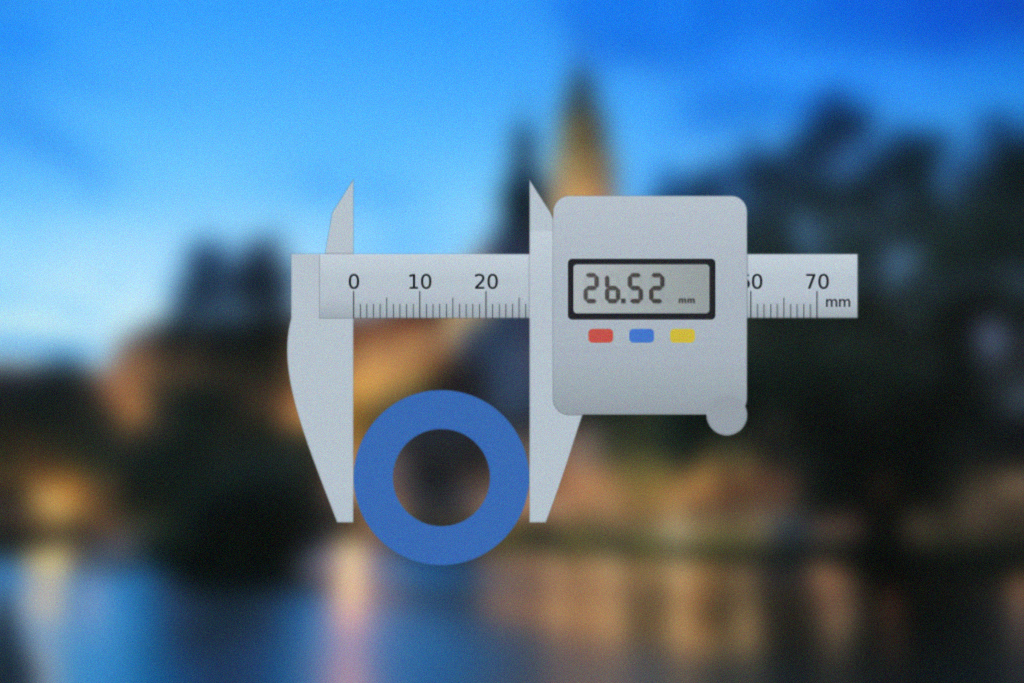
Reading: 26.52 mm
